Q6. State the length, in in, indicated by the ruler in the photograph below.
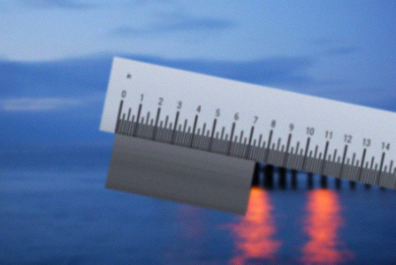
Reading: 7.5 in
